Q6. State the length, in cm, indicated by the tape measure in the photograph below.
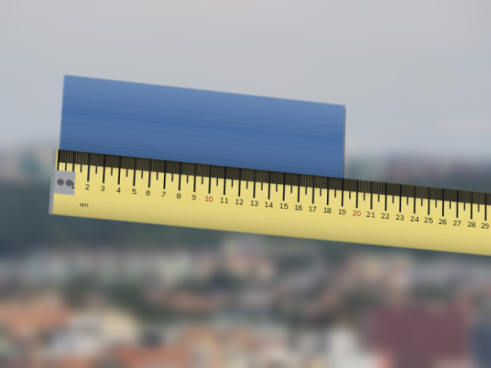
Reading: 19 cm
